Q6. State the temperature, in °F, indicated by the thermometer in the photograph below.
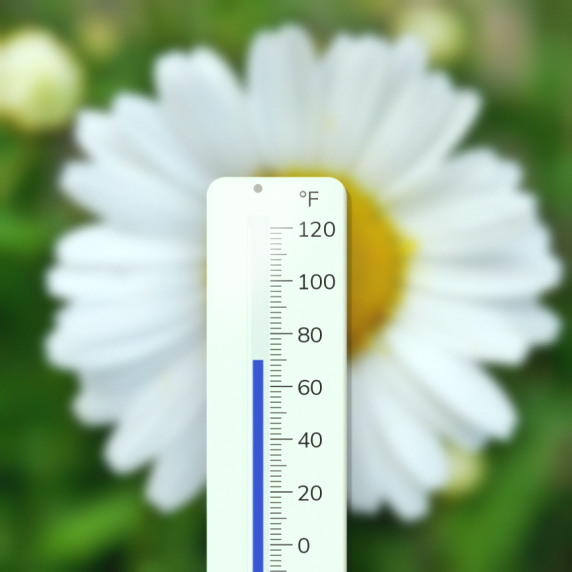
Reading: 70 °F
